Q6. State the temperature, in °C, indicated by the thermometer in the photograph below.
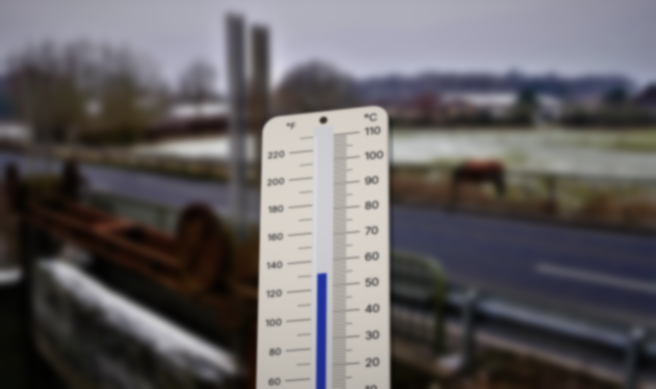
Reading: 55 °C
